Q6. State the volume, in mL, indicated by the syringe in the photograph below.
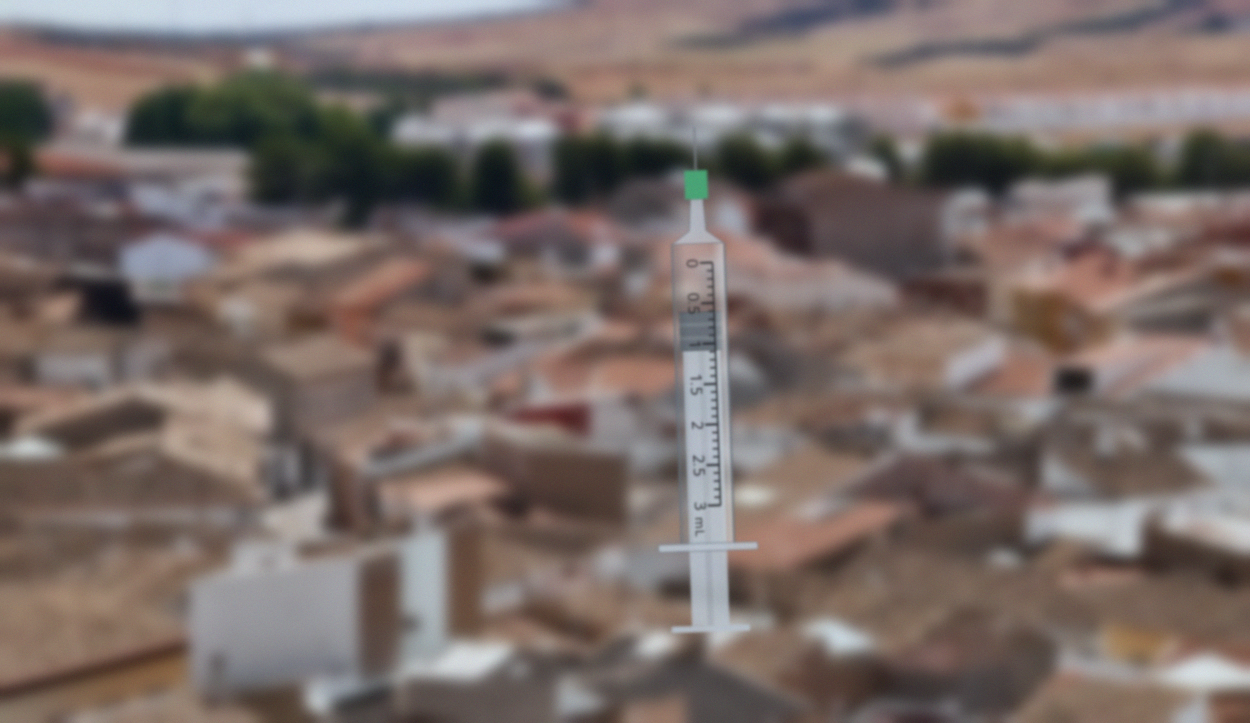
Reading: 0.6 mL
